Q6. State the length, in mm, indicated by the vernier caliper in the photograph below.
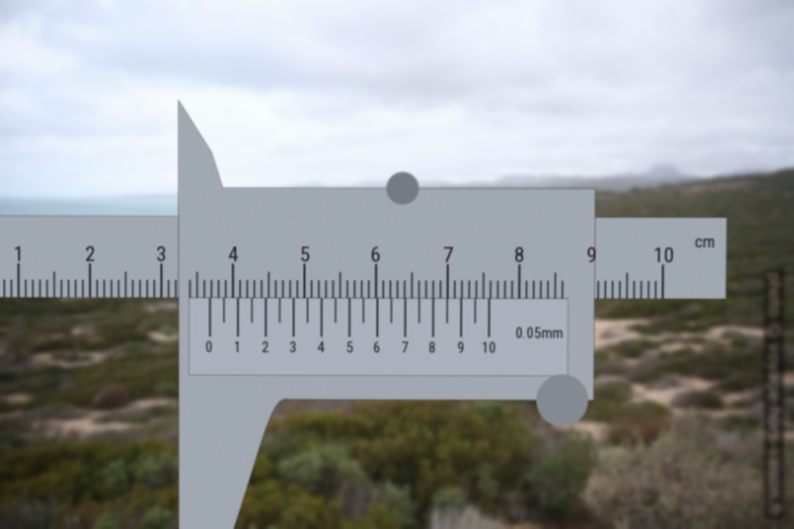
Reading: 36.8 mm
